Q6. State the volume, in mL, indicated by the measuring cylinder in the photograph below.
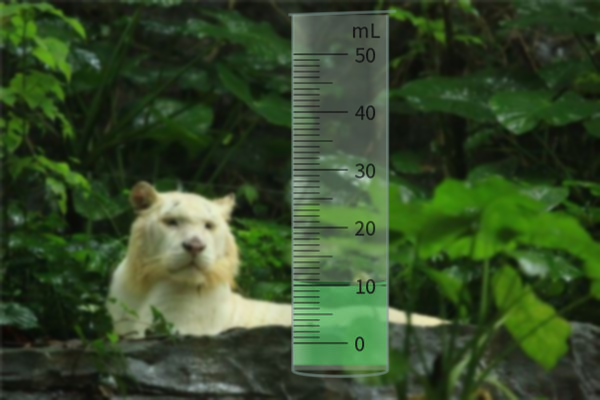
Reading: 10 mL
